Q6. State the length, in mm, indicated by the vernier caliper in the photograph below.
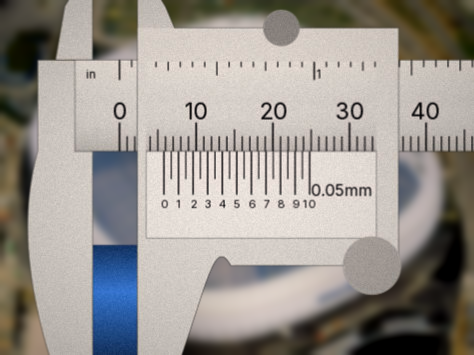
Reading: 5.8 mm
